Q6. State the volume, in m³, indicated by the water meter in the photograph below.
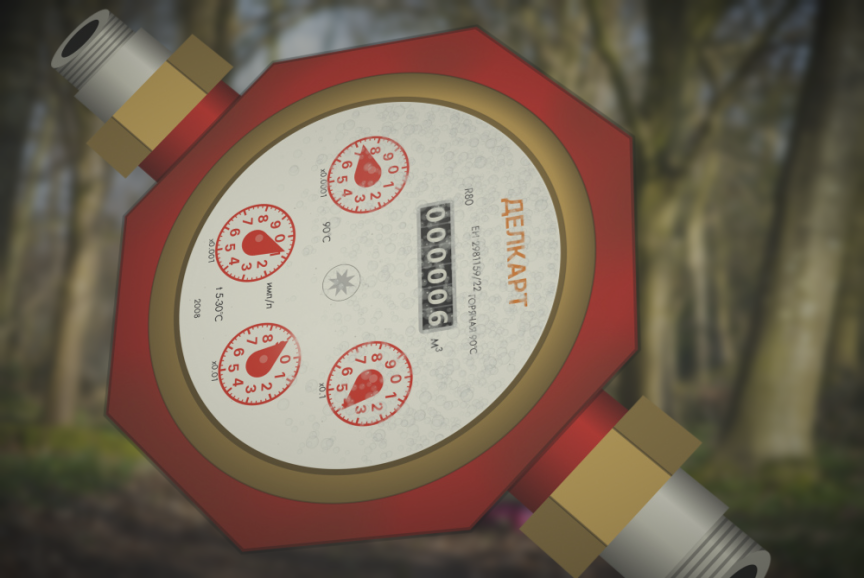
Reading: 6.3907 m³
